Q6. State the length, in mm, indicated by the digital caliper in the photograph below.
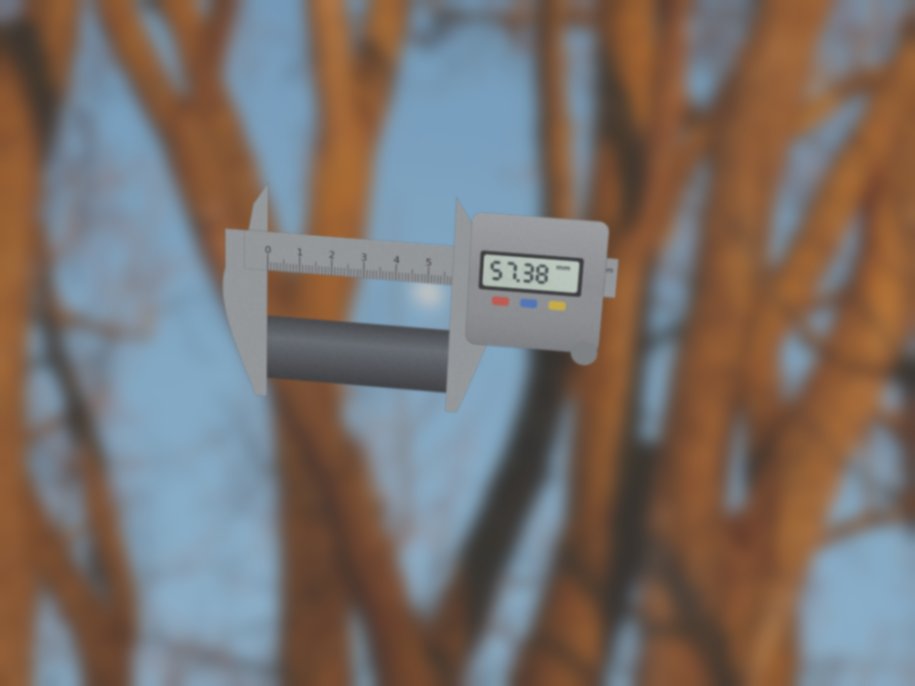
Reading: 57.38 mm
